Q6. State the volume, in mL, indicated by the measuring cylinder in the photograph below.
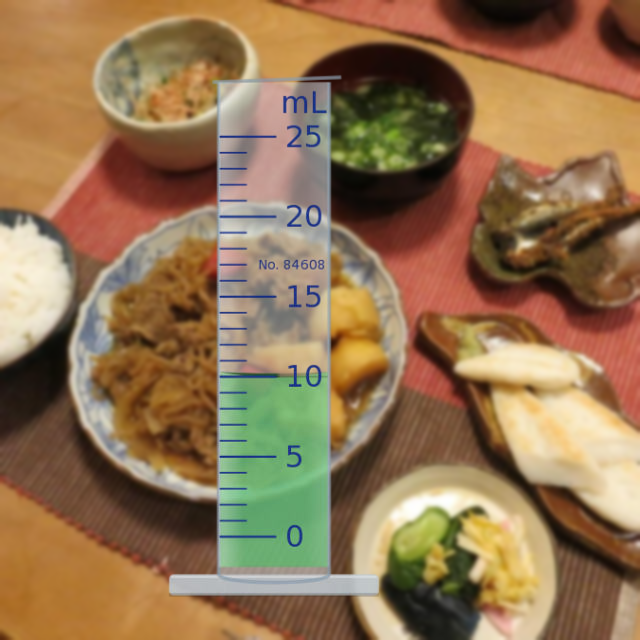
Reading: 10 mL
